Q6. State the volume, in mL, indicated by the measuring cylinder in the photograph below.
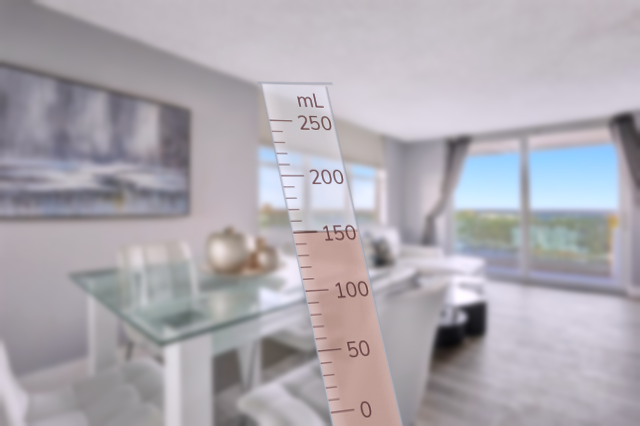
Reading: 150 mL
